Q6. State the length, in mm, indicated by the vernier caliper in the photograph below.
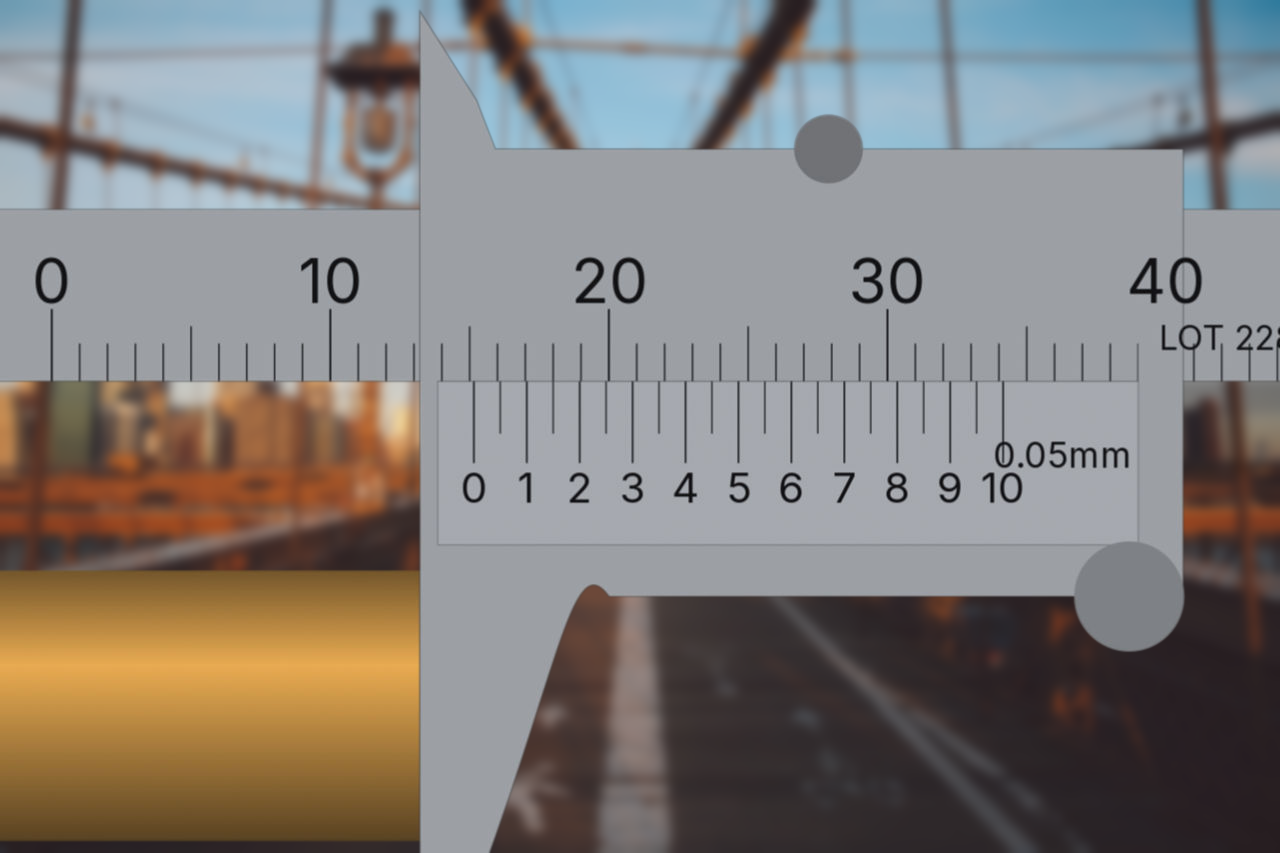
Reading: 15.15 mm
